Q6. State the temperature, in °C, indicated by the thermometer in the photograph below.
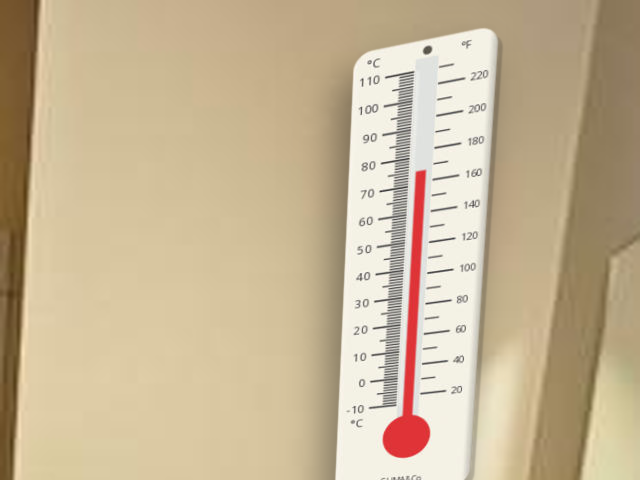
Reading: 75 °C
